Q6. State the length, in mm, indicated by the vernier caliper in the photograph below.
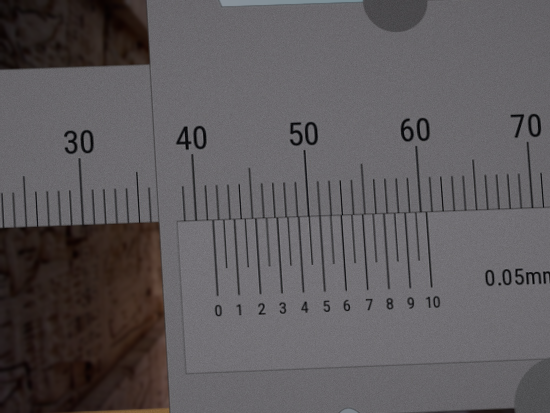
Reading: 41.5 mm
